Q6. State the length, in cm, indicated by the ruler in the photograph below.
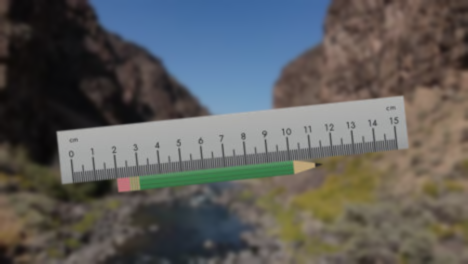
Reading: 9.5 cm
